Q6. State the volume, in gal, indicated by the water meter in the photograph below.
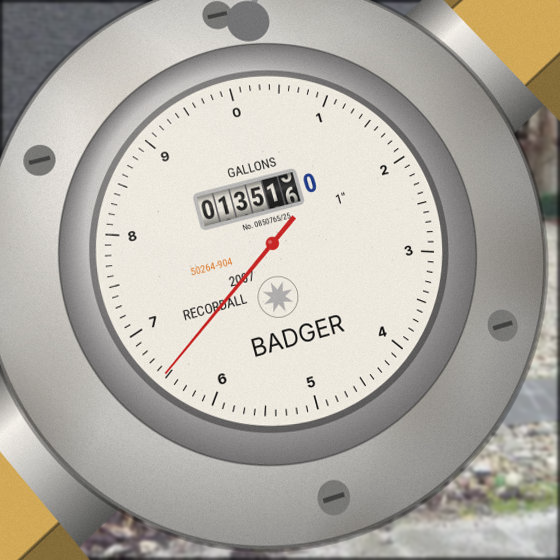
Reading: 135156.5 gal
